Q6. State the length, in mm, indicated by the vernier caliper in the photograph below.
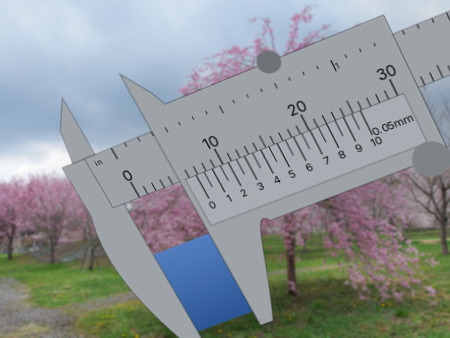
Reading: 6.8 mm
